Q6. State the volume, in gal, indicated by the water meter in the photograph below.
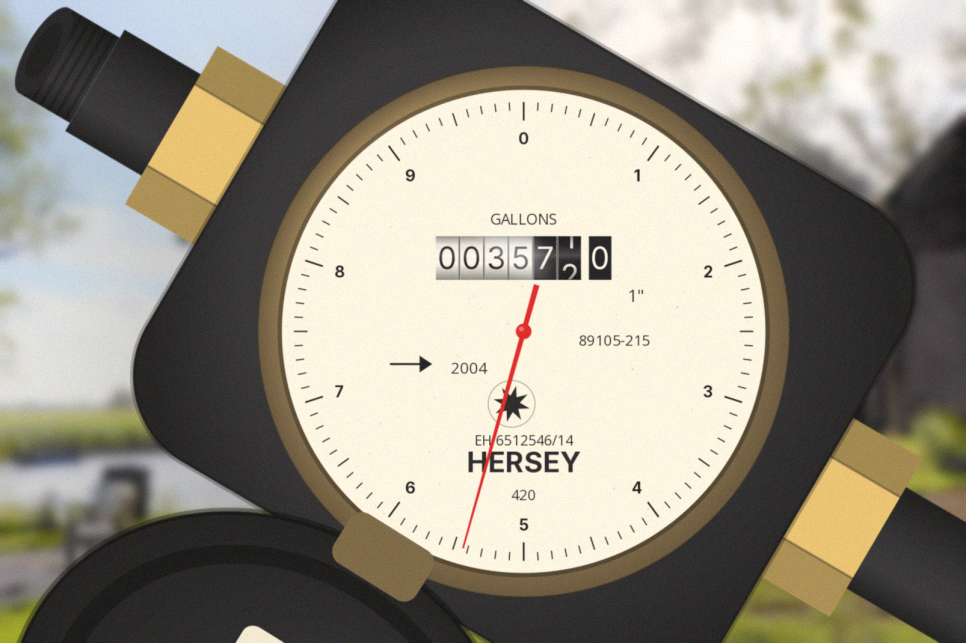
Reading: 35715.4 gal
